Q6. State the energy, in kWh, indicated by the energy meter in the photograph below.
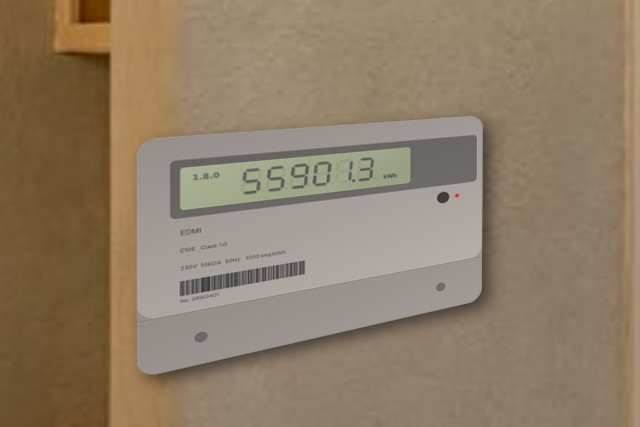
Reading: 55901.3 kWh
